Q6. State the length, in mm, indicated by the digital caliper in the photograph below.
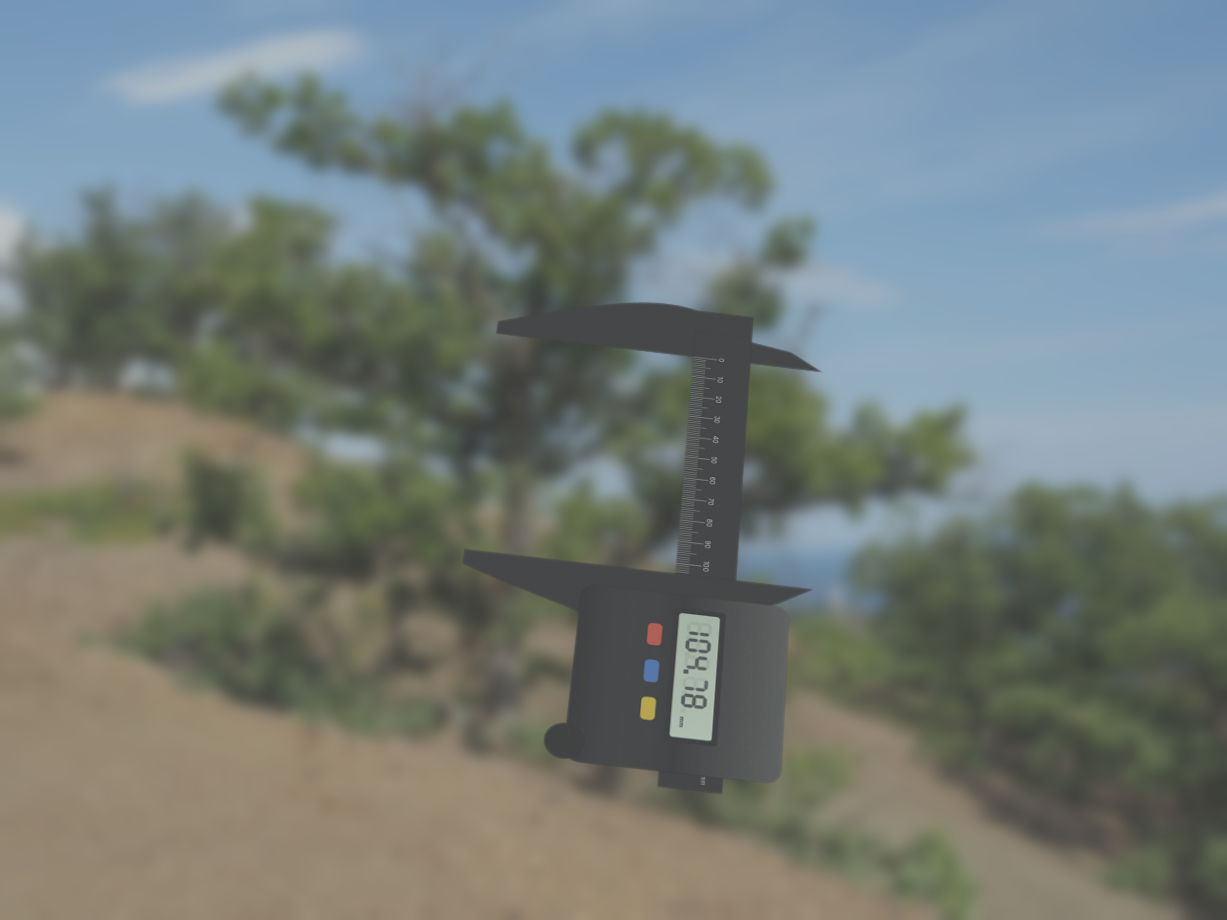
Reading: 104.78 mm
